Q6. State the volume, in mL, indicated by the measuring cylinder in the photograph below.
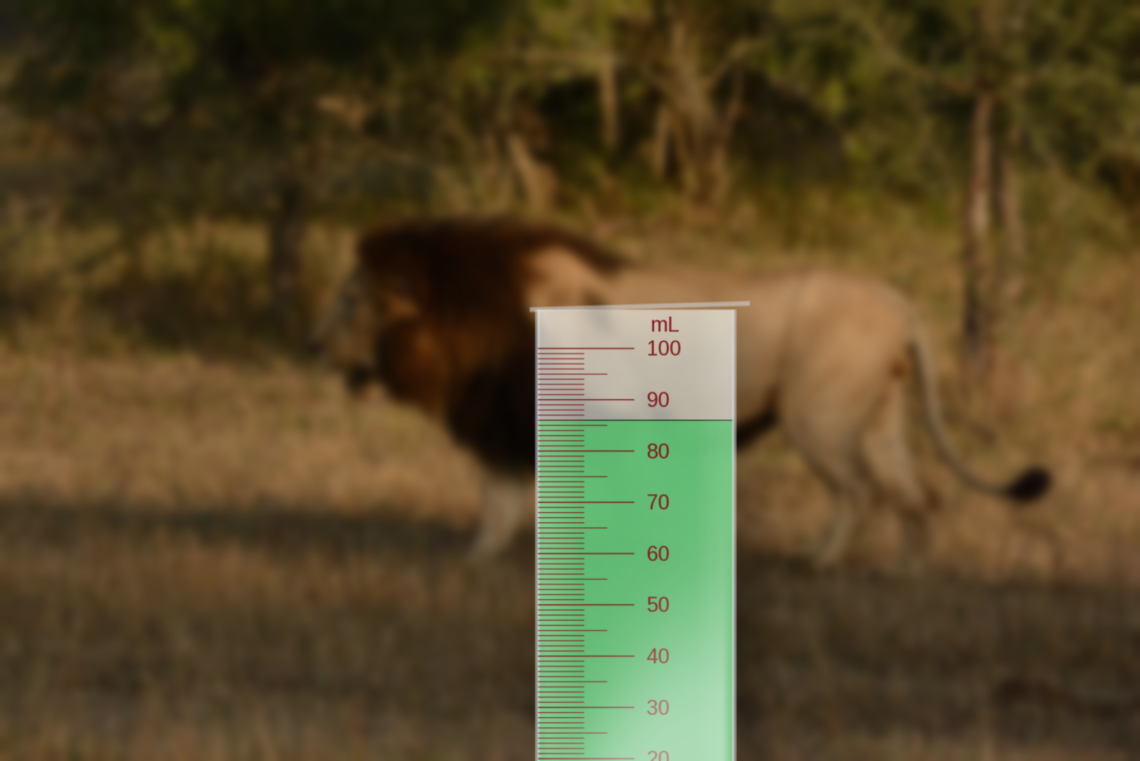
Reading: 86 mL
